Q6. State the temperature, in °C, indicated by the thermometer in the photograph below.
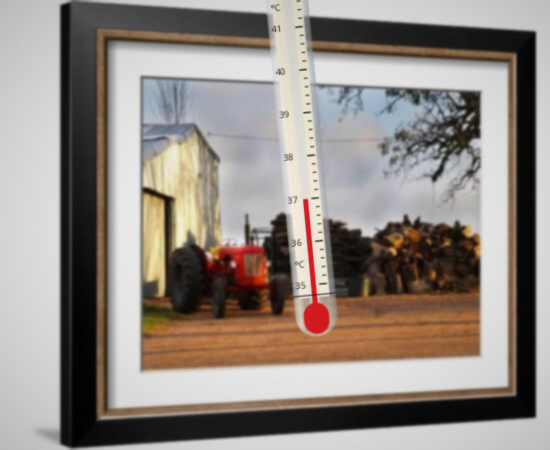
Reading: 37 °C
